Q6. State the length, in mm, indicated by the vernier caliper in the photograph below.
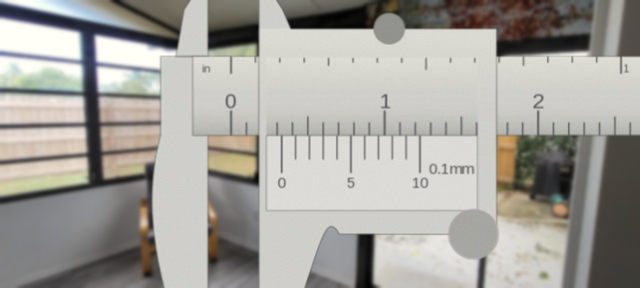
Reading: 3.3 mm
